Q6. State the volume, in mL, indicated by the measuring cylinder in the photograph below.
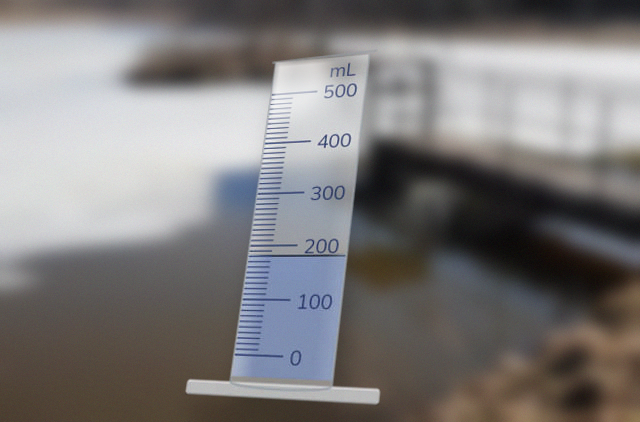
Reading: 180 mL
